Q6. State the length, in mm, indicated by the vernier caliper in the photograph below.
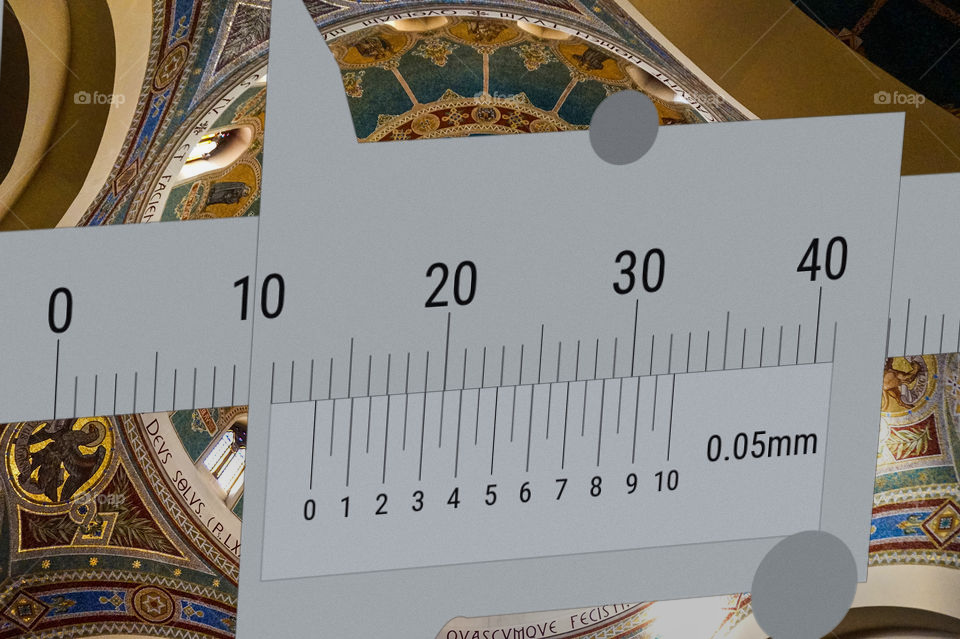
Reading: 13.3 mm
